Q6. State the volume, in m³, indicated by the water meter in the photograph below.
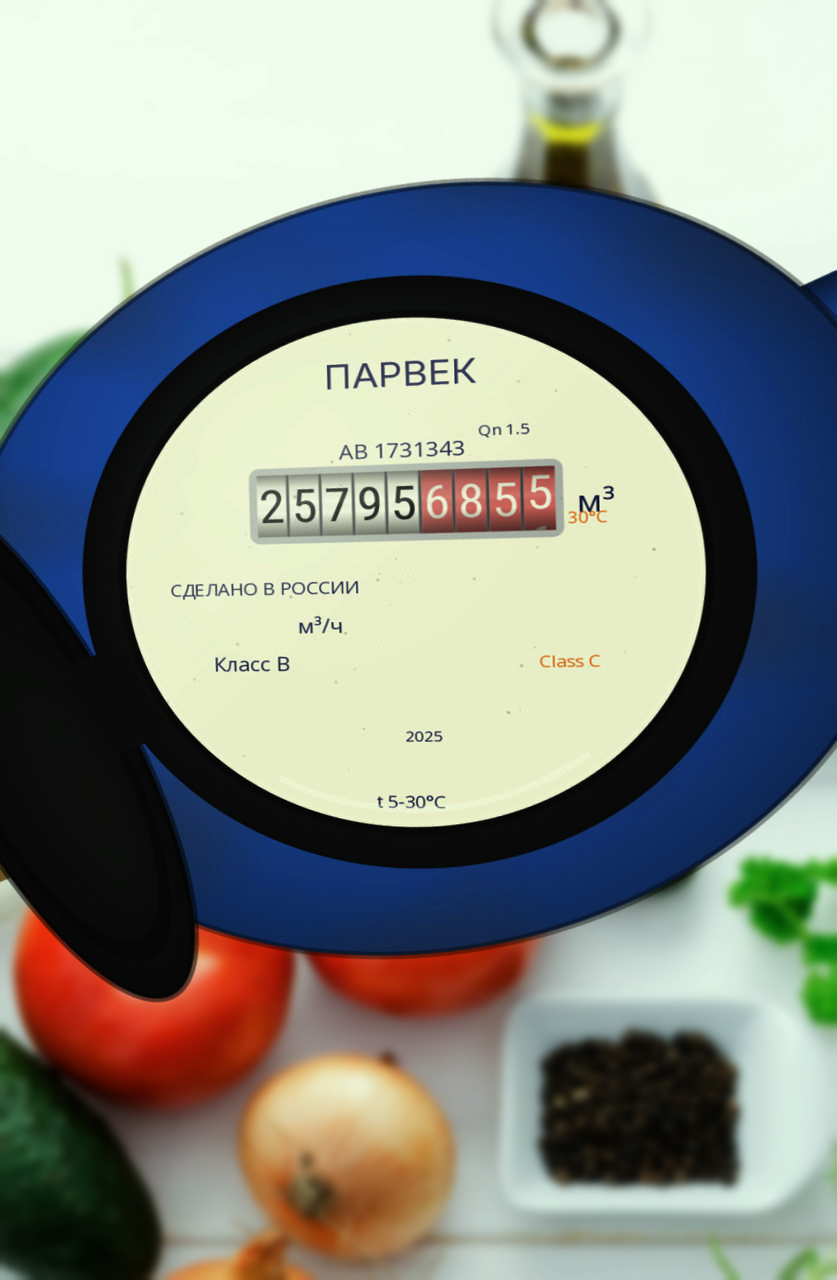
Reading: 25795.6855 m³
